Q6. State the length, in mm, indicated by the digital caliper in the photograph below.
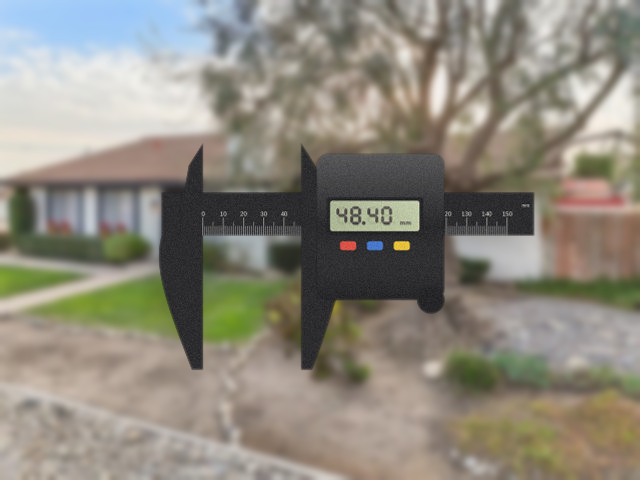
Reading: 48.40 mm
